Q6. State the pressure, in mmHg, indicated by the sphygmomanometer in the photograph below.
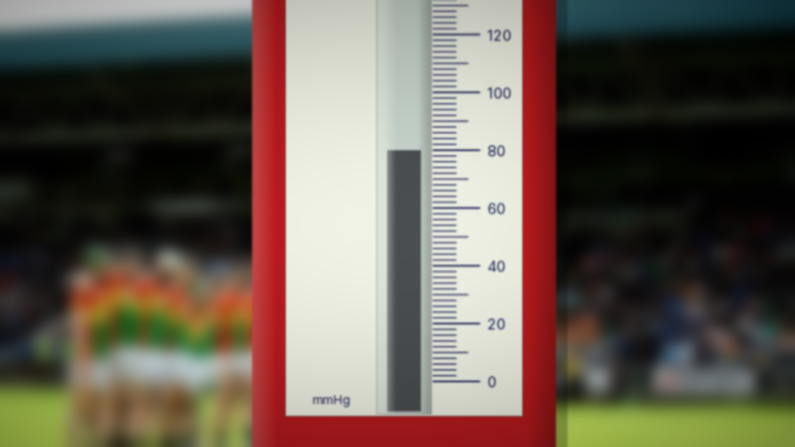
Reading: 80 mmHg
